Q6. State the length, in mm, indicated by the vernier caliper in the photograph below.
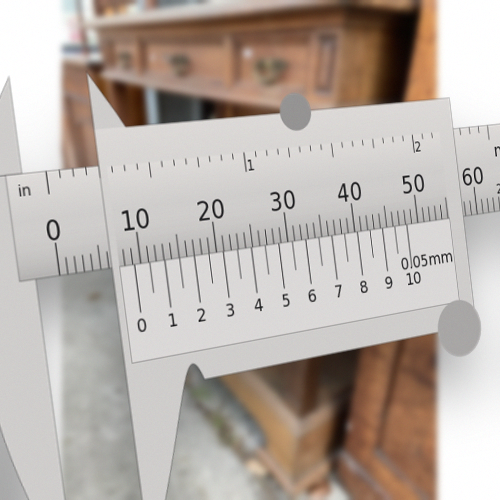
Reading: 9.2 mm
